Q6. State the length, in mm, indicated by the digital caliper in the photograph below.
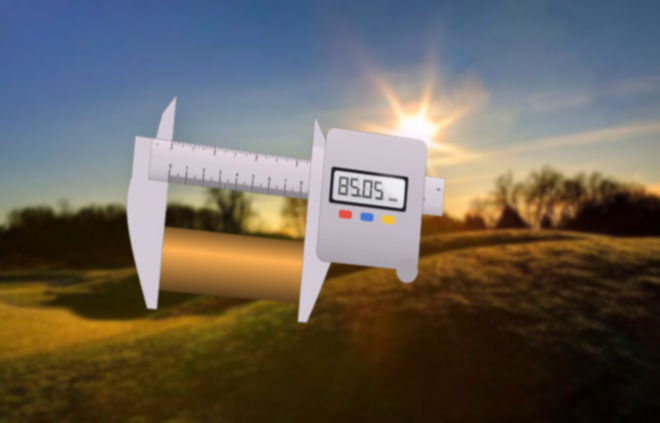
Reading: 85.05 mm
